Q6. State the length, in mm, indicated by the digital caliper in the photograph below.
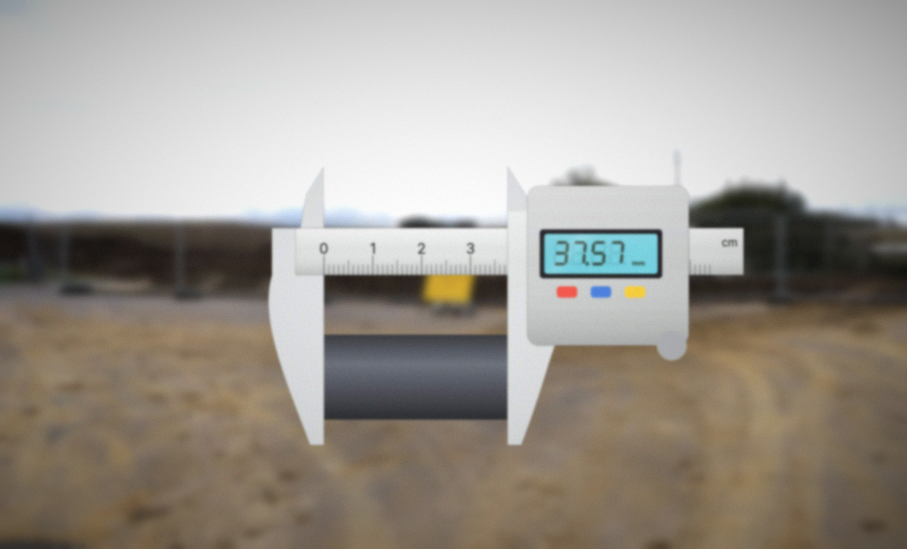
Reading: 37.57 mm
